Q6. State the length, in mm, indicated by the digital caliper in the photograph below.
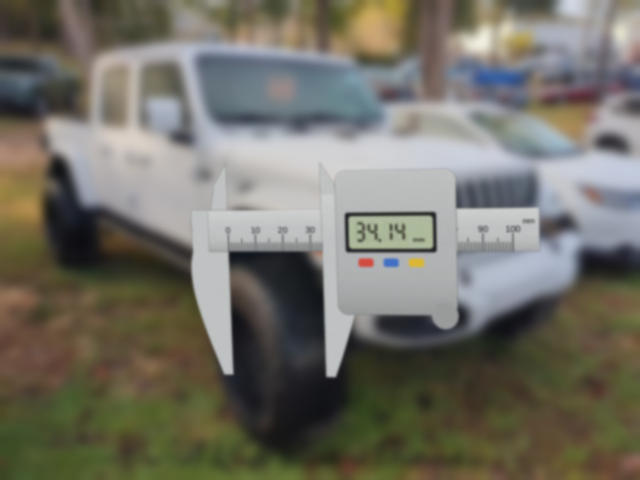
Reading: 34.14 mm
